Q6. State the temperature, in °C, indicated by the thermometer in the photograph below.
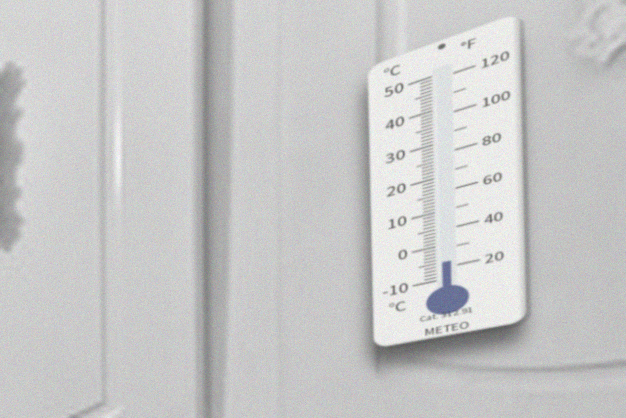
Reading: -5 °C
